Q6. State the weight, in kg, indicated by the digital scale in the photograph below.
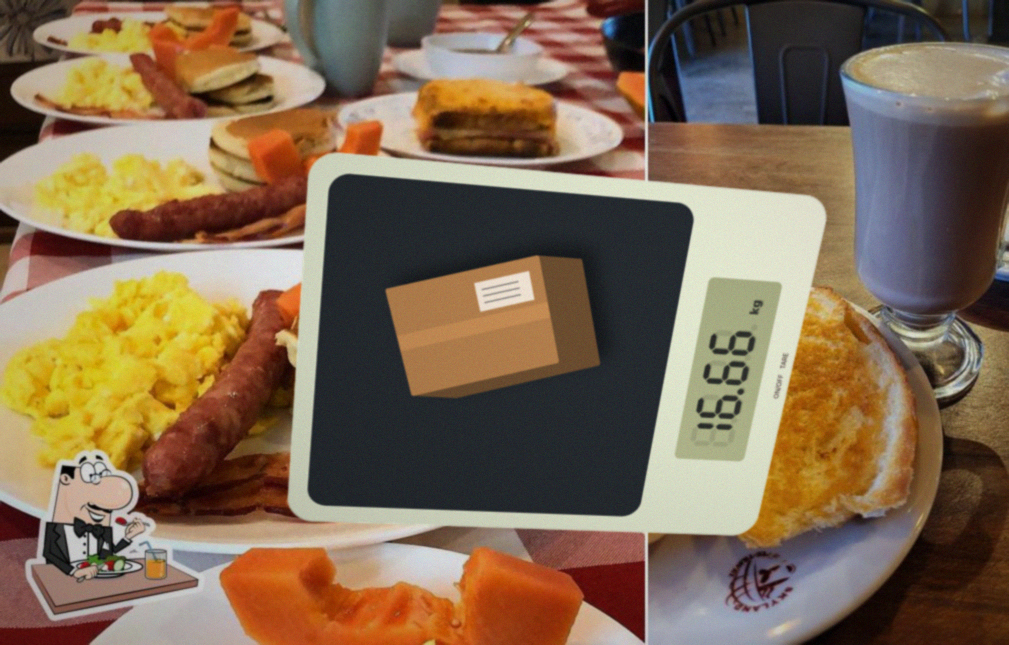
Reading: 16.66 kg
